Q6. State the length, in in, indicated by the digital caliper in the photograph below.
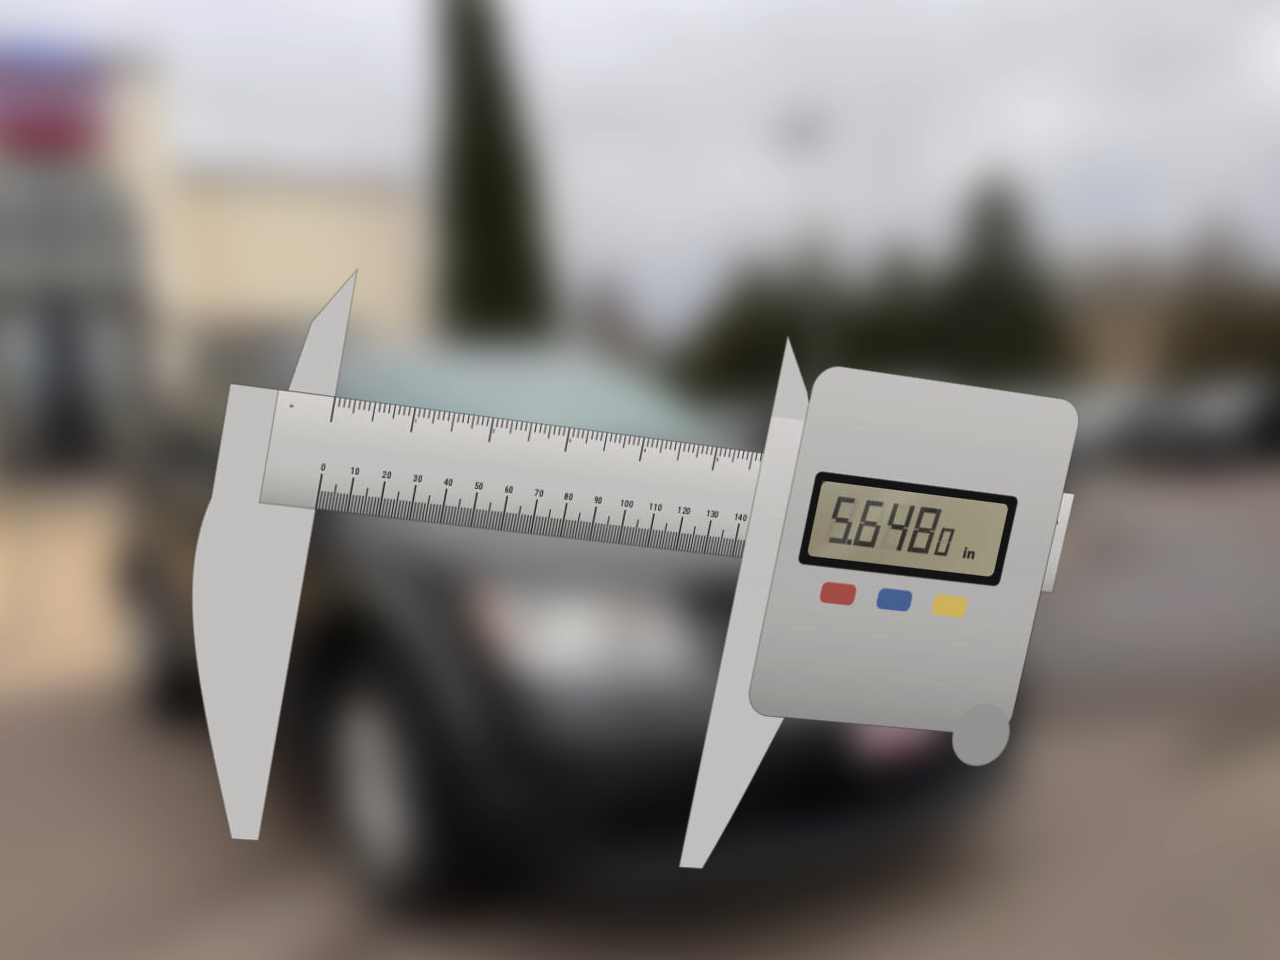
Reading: 5.6480 in
